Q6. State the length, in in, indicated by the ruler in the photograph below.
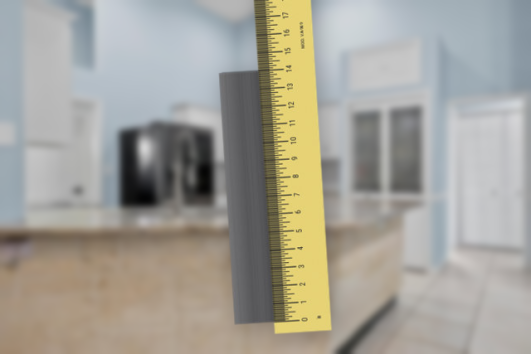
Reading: 14 in
